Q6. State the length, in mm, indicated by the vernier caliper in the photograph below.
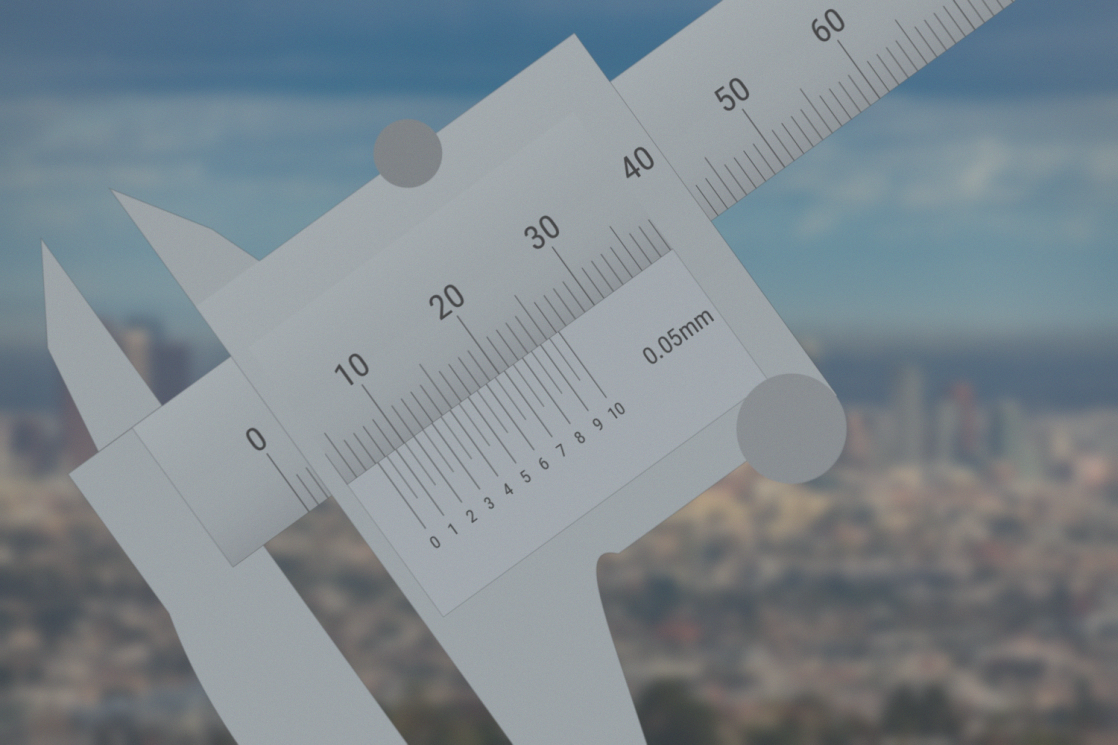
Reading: 7.2 mm
